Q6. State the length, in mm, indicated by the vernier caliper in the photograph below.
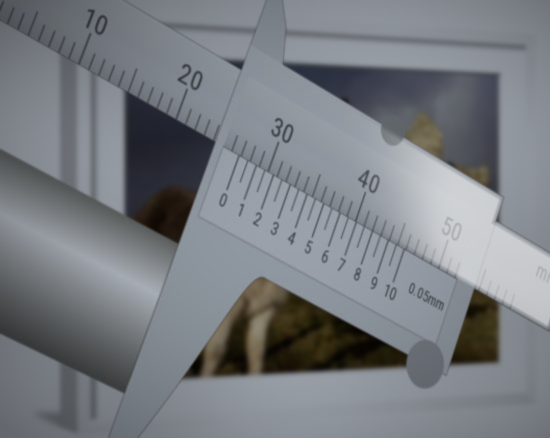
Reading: 26.8 mm
